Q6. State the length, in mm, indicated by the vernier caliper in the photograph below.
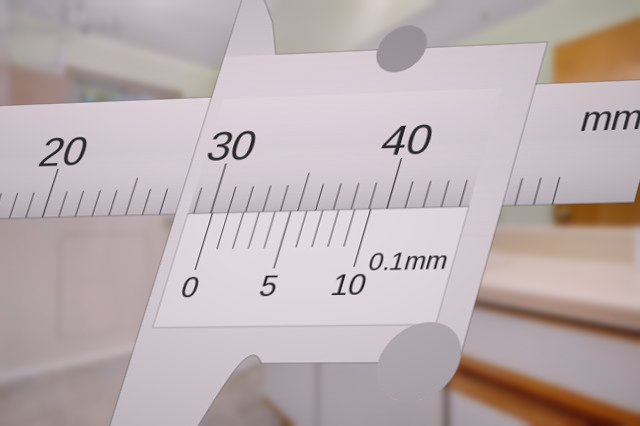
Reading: 30.1 mm
